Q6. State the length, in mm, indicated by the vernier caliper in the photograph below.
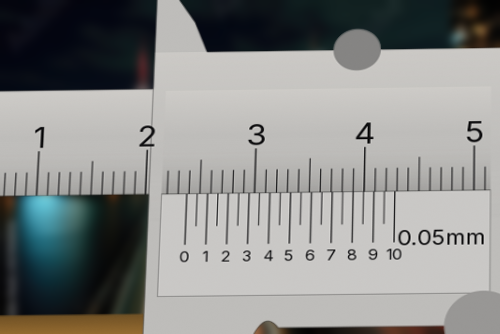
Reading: 23.8 mm
